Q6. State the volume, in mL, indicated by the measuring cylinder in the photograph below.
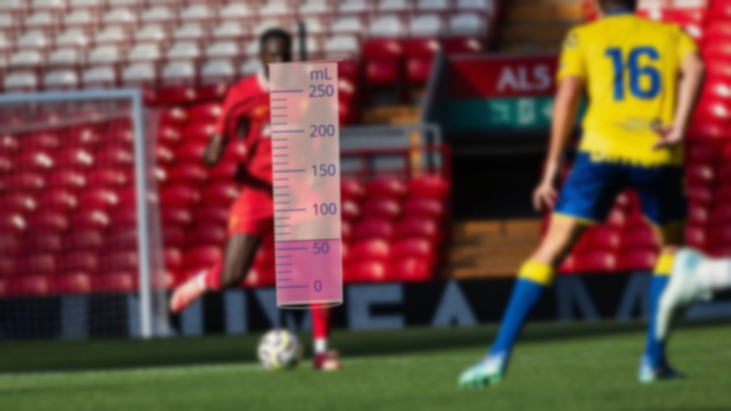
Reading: 60 mL
